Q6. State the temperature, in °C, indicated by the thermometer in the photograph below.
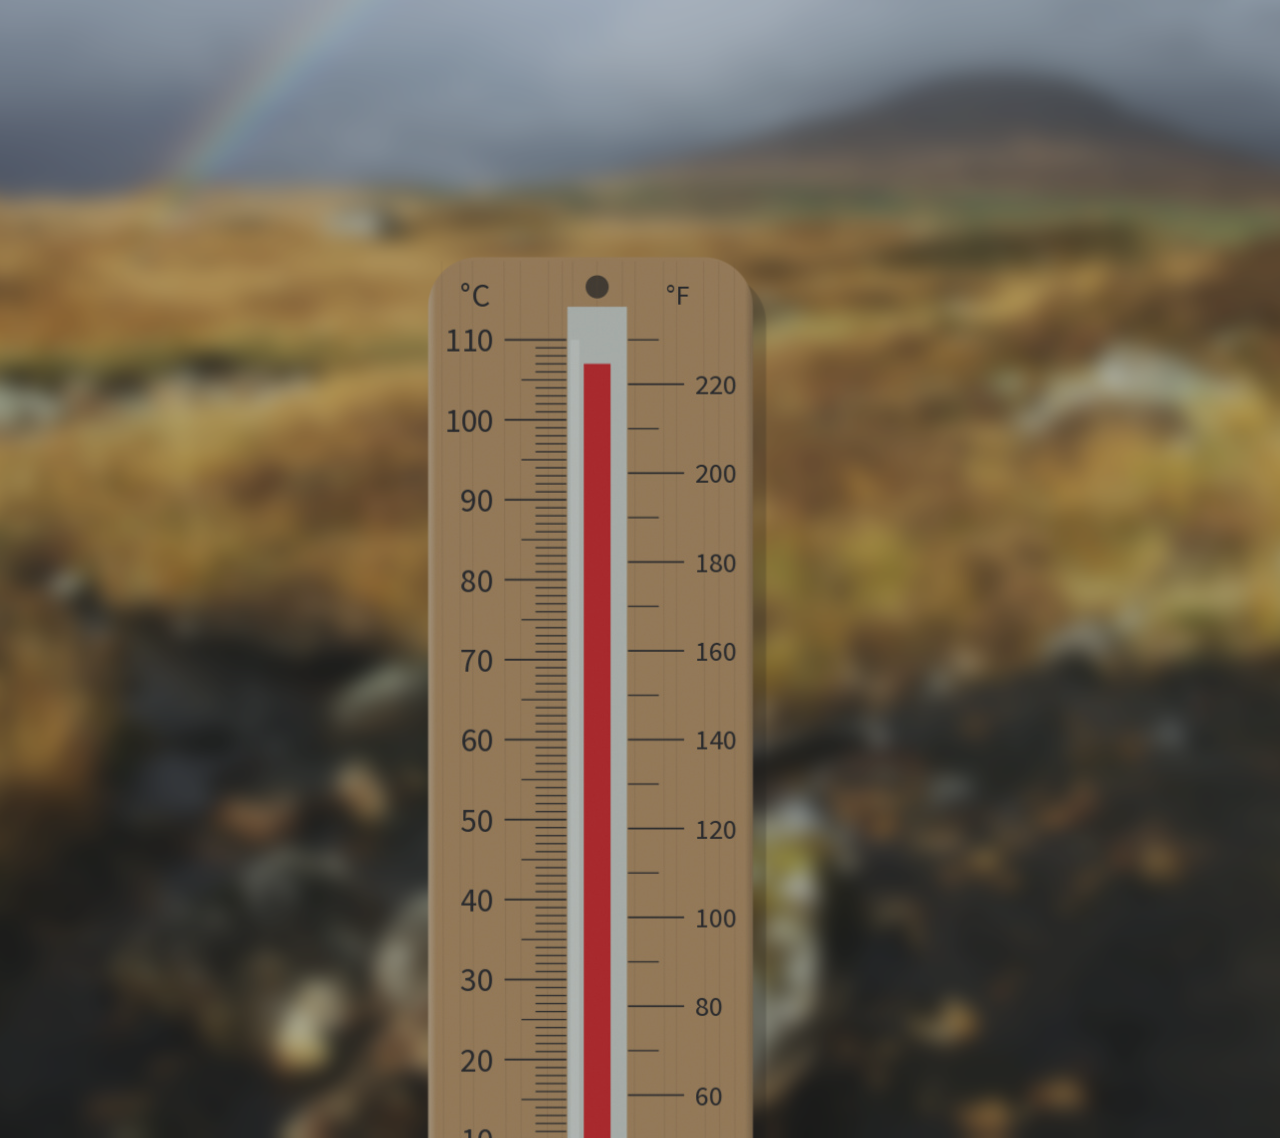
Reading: 107 °C
